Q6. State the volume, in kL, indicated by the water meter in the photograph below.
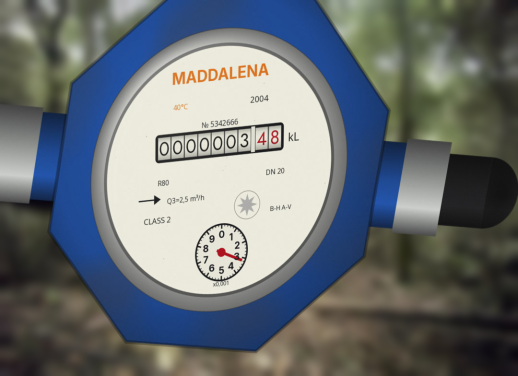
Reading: 3.483 kL
